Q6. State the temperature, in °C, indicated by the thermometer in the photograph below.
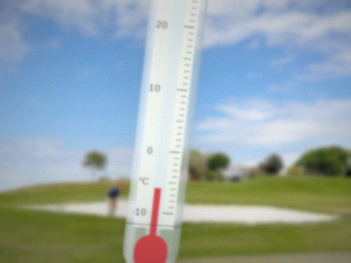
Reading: -6 °C
